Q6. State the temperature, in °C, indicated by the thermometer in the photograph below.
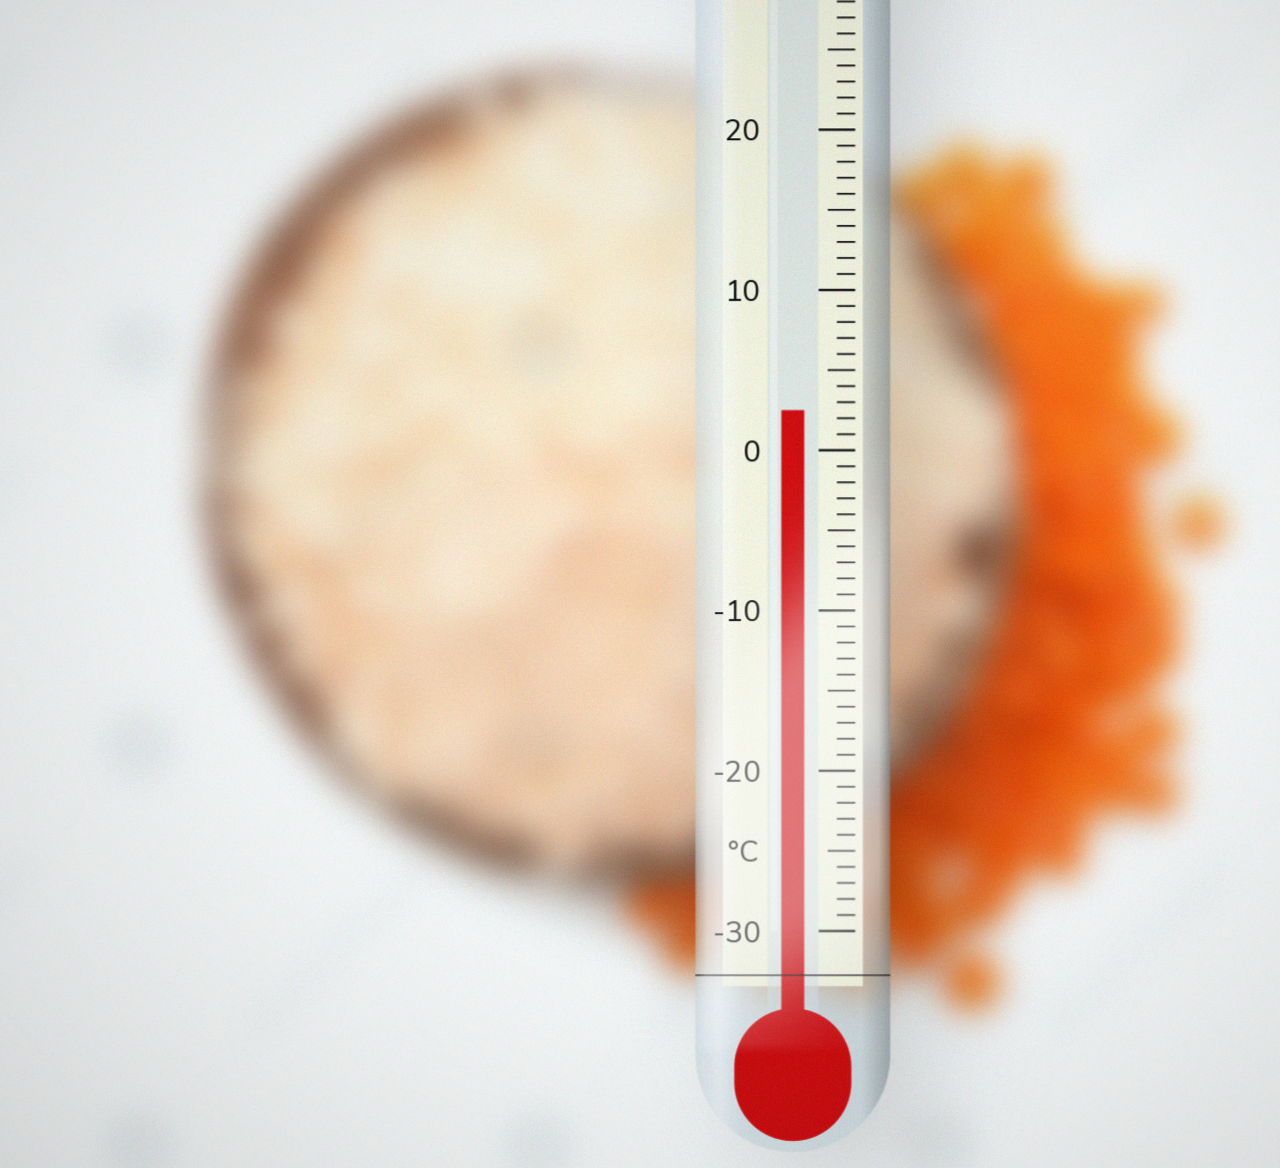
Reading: 2.5 °C
